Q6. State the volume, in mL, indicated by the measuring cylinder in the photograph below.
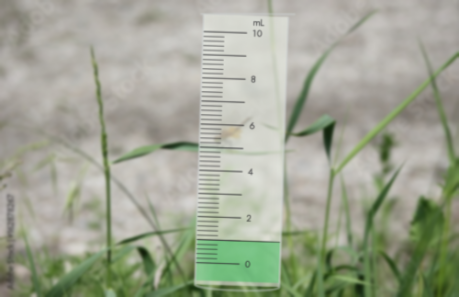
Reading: 1 mL
